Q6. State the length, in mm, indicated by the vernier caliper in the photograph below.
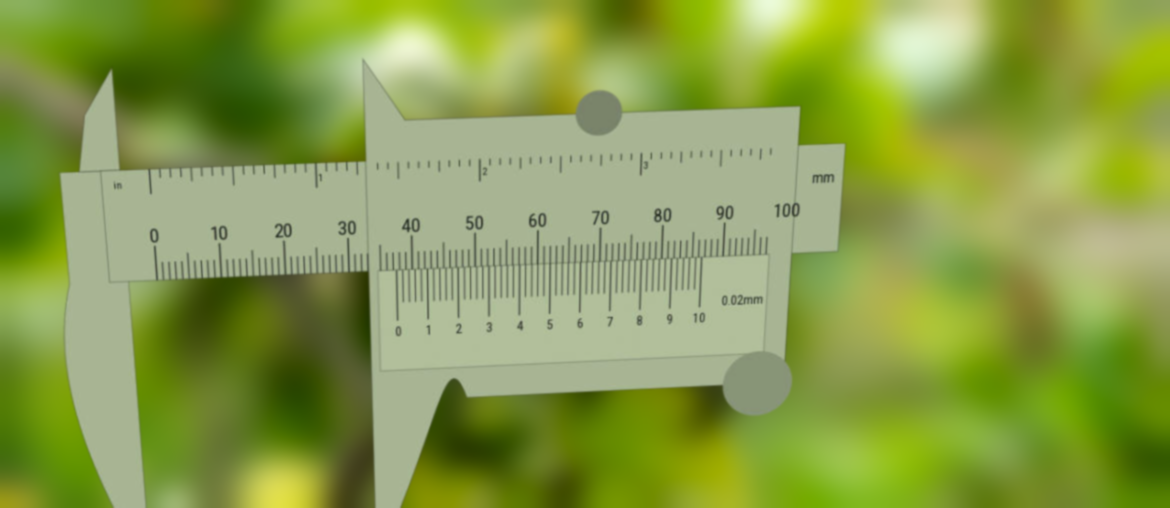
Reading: 37.5 mm
